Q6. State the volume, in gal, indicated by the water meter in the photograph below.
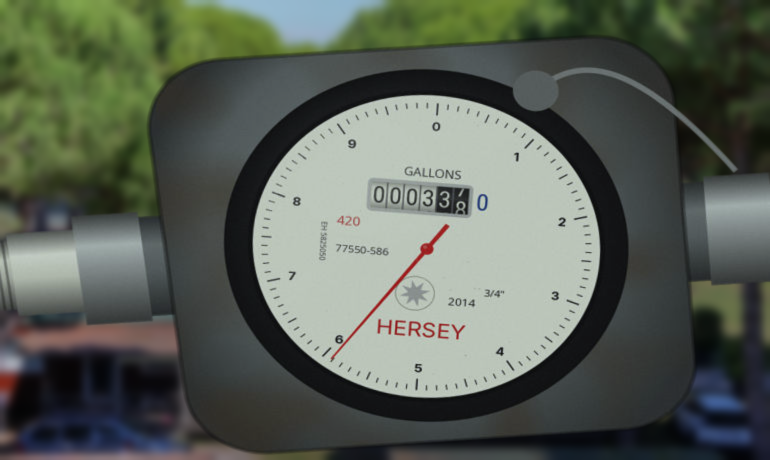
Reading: 3375.9 gal
